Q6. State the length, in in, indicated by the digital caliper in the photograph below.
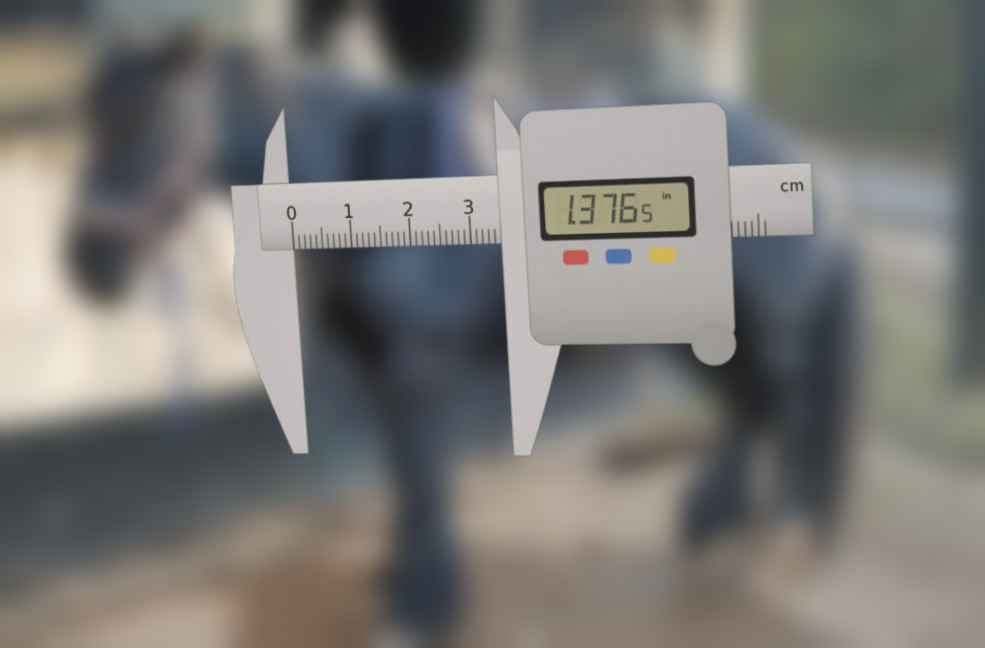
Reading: 1.3765 in
